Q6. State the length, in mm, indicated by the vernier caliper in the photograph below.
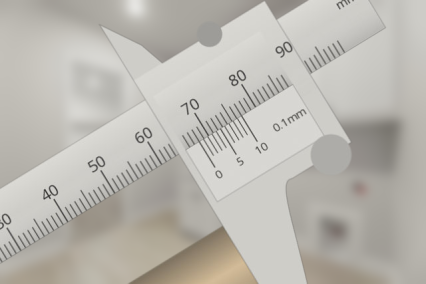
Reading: 68.0 mm
